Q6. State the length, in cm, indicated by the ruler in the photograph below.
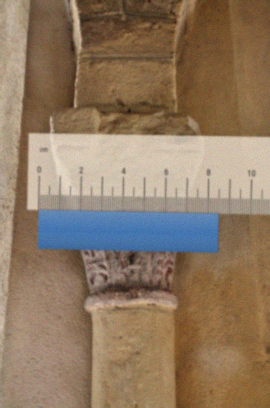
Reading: 8.5 cm
